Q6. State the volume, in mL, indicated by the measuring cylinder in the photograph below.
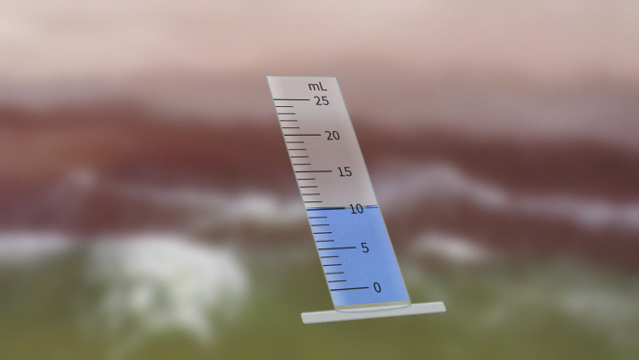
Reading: 10 mL
